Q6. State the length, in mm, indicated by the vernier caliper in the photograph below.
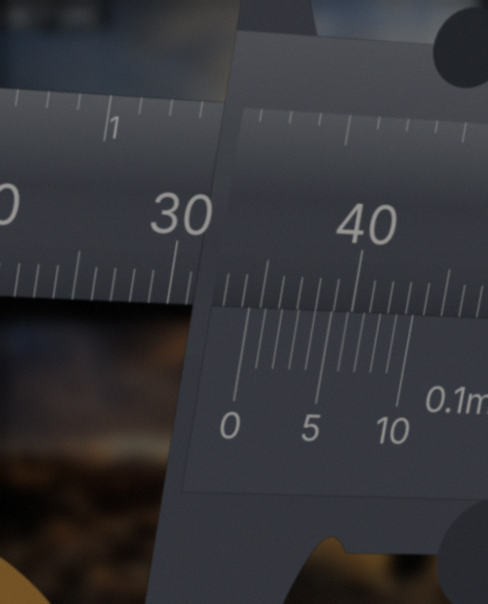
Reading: 34.4 mm
